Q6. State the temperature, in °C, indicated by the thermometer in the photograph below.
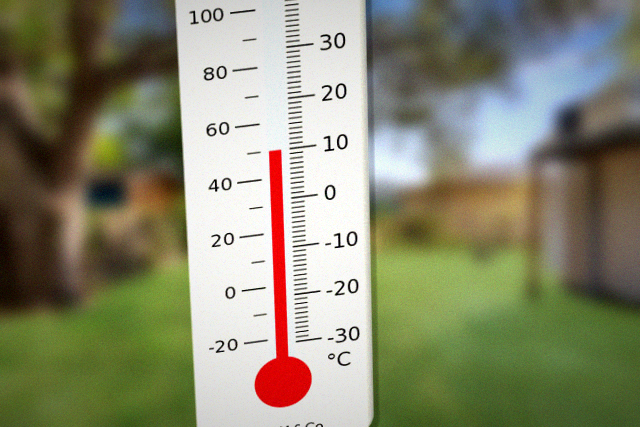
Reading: 10 °C
